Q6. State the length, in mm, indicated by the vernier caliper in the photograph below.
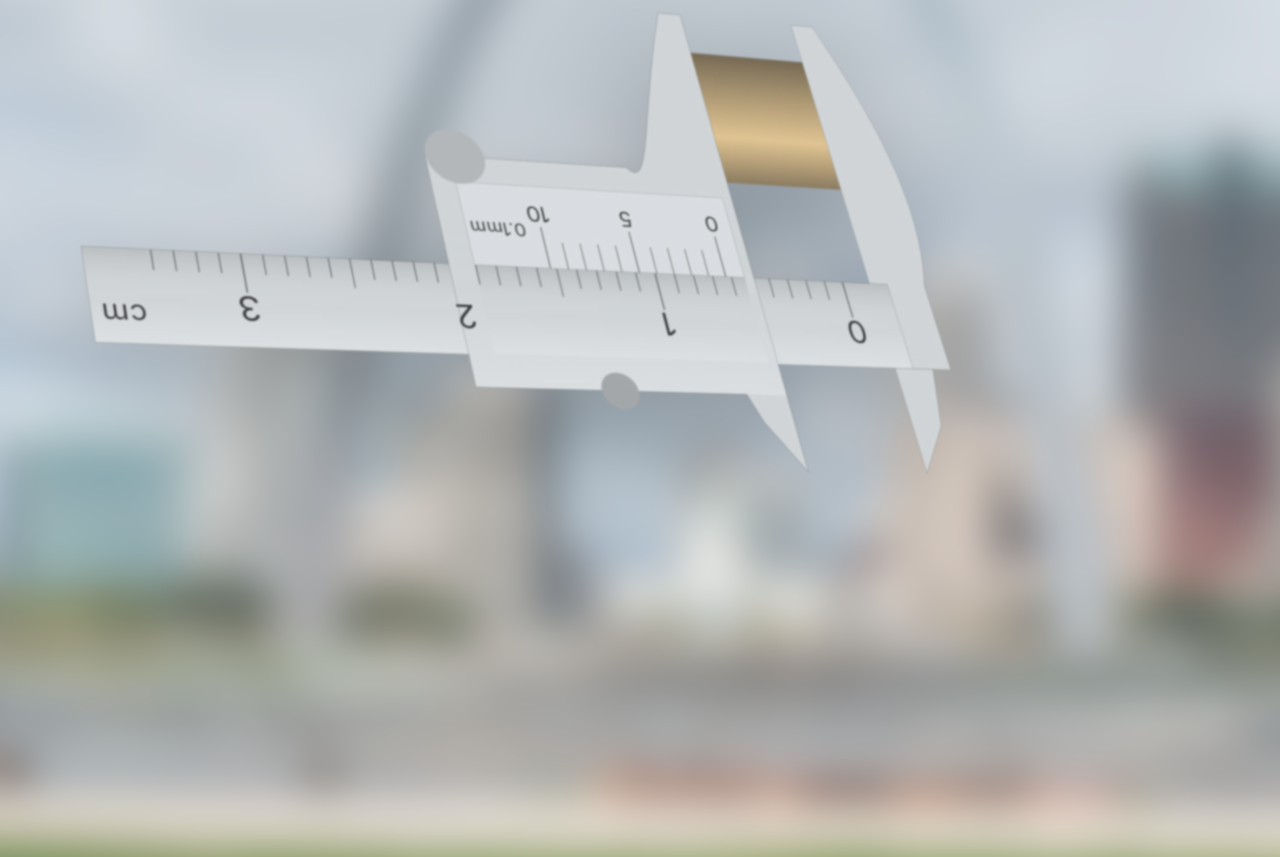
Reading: 6.3 mm
